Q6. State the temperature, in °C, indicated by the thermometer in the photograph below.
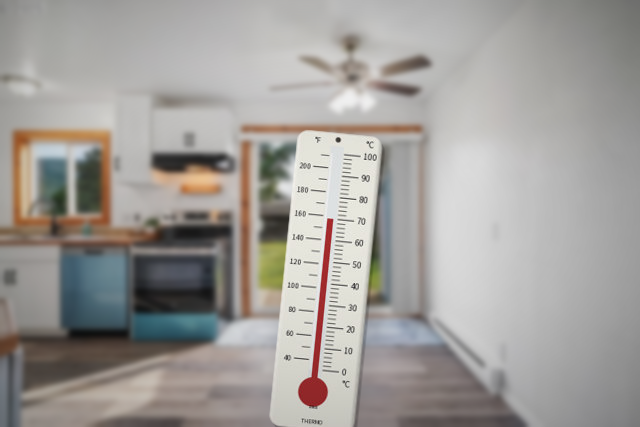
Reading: 70 °C
